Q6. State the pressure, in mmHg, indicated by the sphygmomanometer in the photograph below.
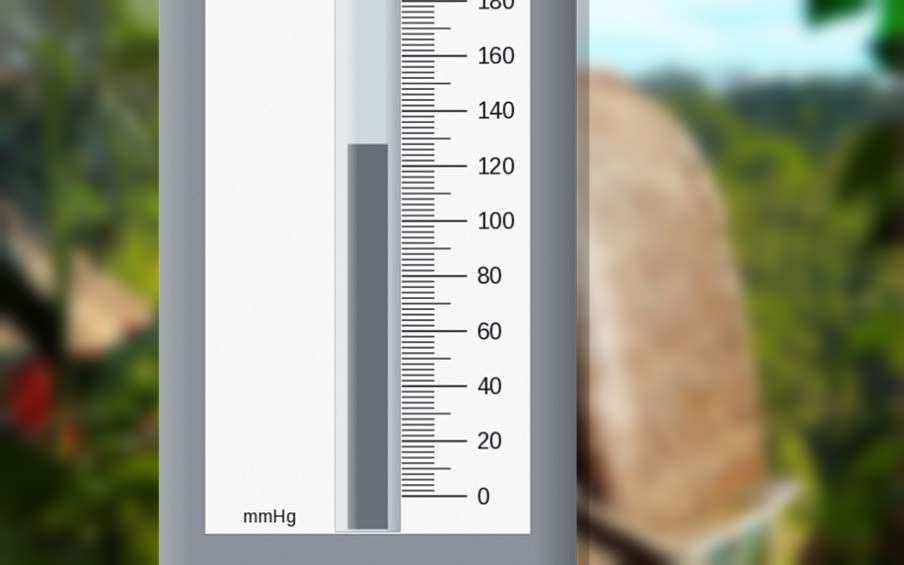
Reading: 128 mmHg
